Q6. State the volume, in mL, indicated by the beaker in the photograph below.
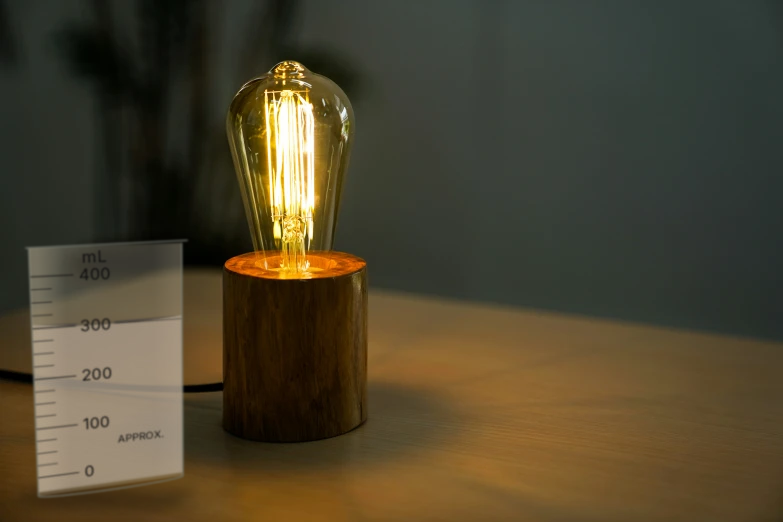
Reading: 300 mL
